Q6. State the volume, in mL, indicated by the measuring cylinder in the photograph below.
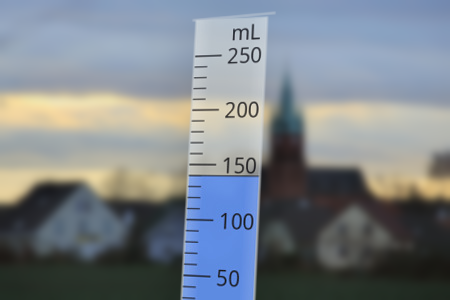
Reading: 140 mL
